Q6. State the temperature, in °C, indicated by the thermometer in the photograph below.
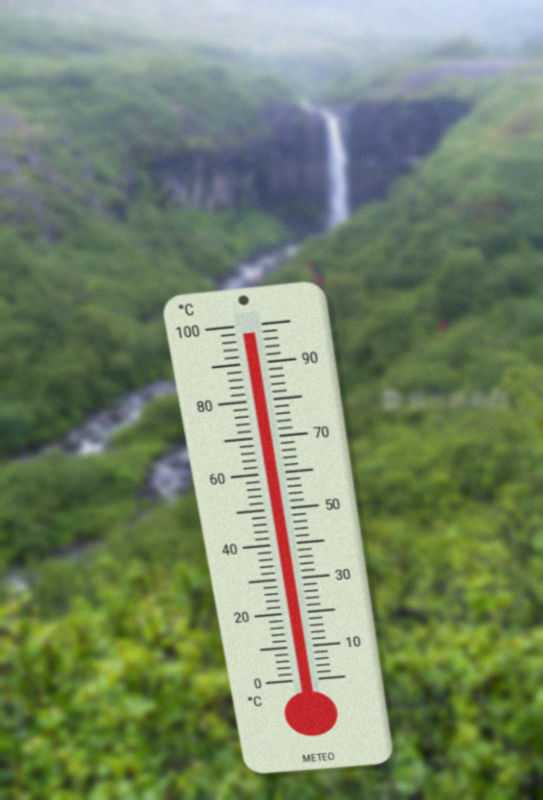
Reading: 98 °C
